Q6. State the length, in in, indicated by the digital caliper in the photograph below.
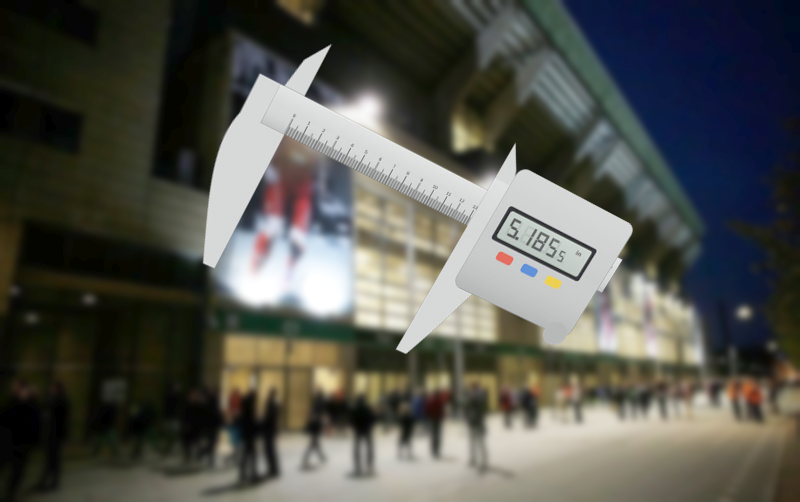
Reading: 5.1855 in
